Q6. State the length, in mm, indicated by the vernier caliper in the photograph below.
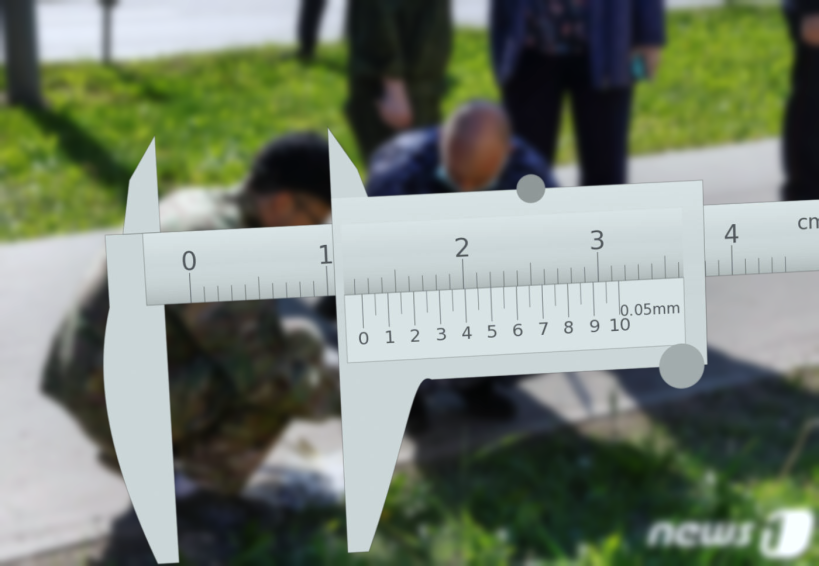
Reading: 12.5 mm
